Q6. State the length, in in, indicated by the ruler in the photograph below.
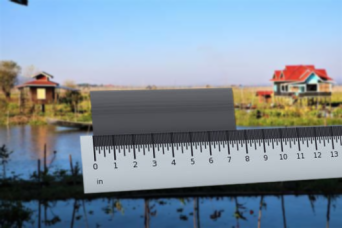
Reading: 7.5 in
